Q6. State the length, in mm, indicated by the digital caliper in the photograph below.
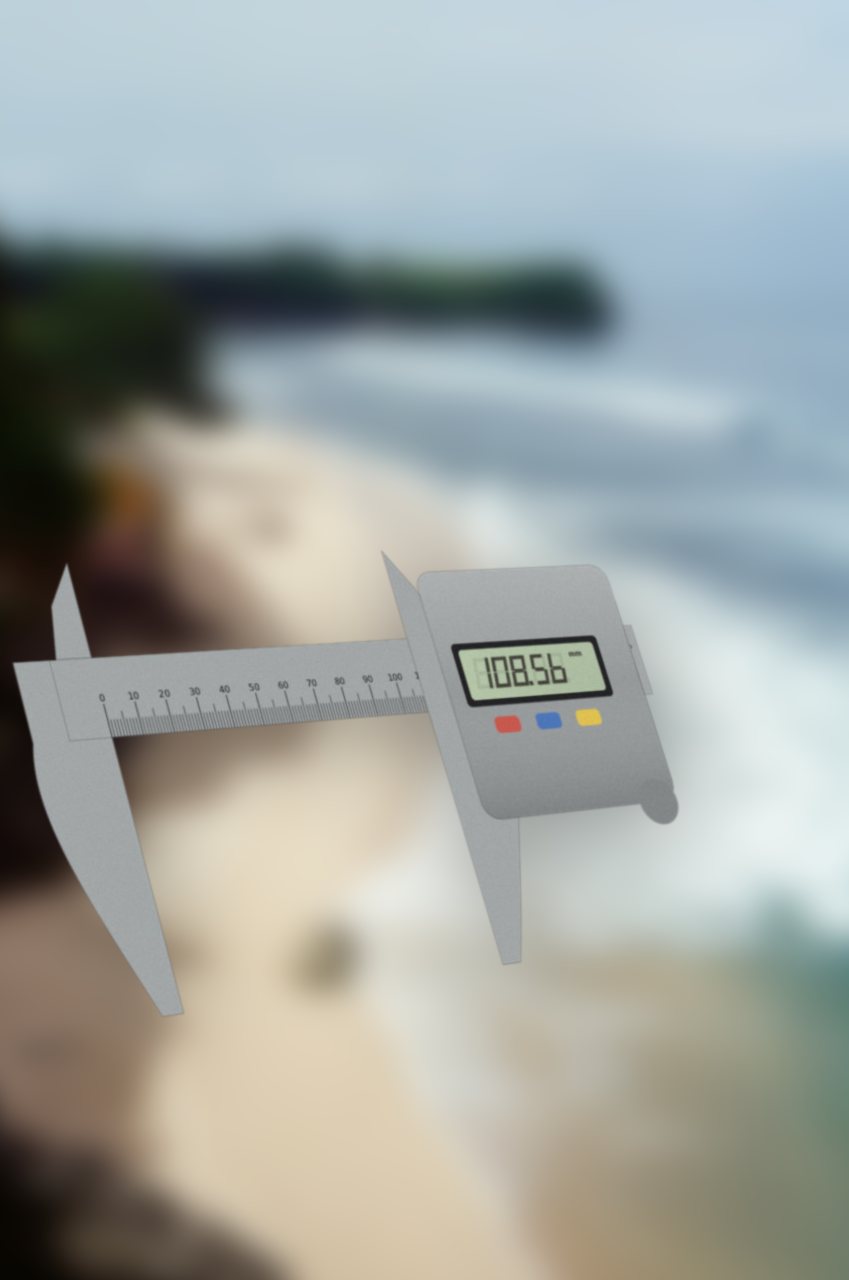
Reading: 108.56 mm
